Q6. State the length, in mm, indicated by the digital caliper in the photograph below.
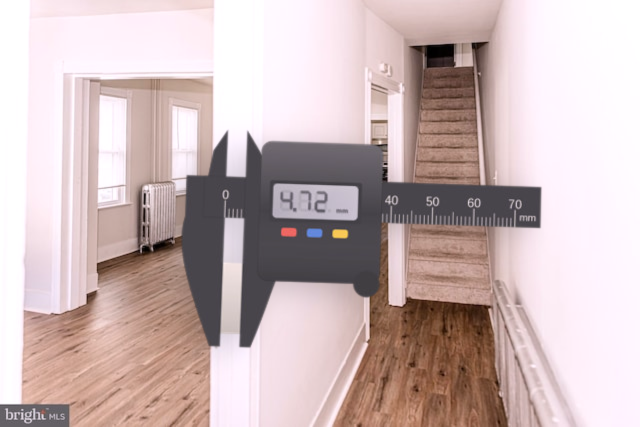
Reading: 4.72 mm
